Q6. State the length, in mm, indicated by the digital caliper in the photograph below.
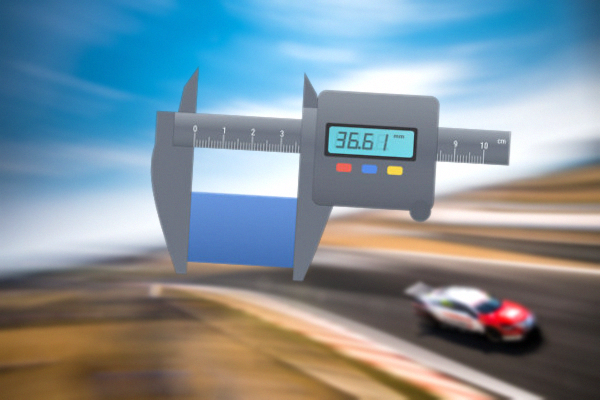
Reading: 36.61 mm
